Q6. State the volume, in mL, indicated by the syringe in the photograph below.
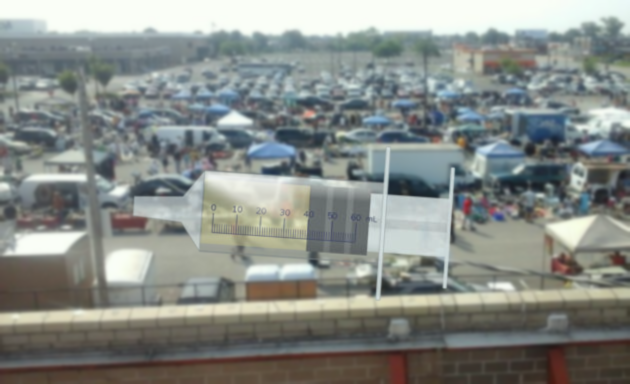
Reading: 40 mL
